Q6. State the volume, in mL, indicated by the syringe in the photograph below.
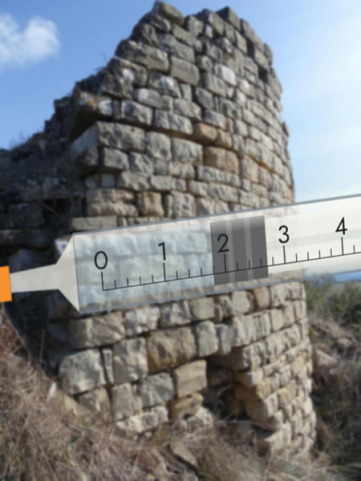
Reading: 1.8 mL
